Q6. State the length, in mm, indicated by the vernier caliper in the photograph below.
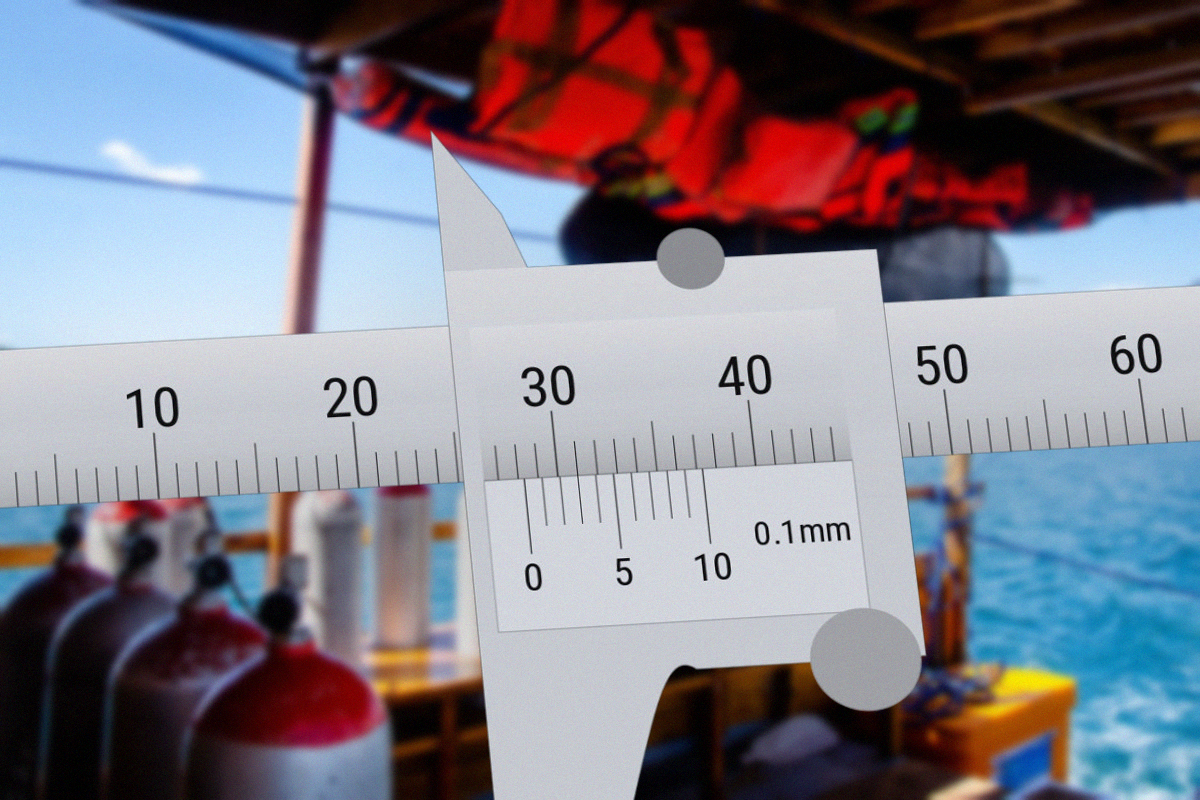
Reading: 28.3 mm
